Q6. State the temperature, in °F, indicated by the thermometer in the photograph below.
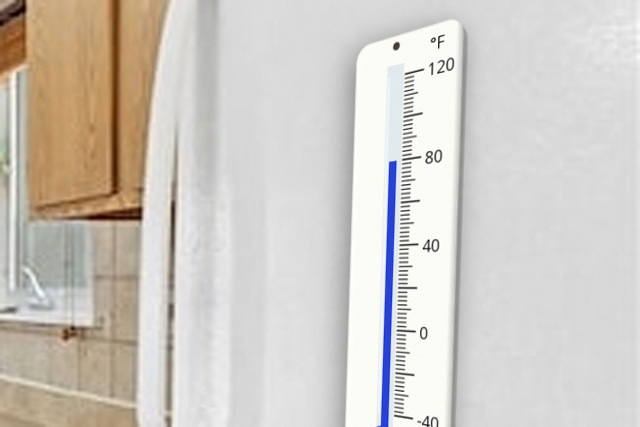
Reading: 80 °F
